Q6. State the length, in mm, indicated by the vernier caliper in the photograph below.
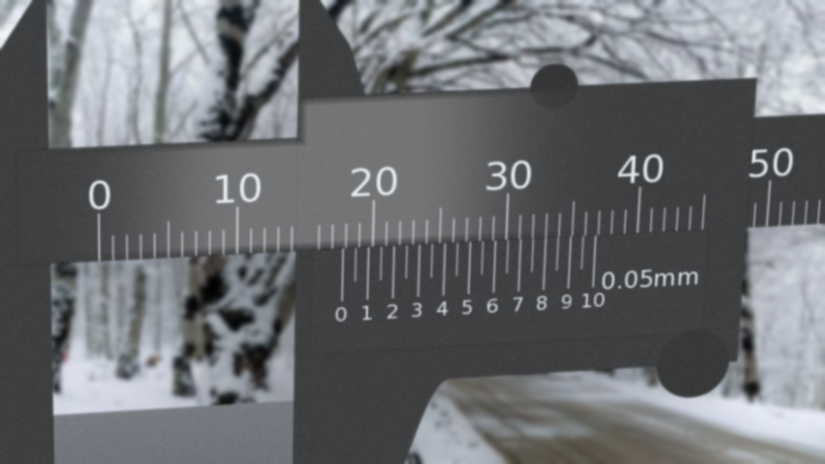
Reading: 17.8 mm
